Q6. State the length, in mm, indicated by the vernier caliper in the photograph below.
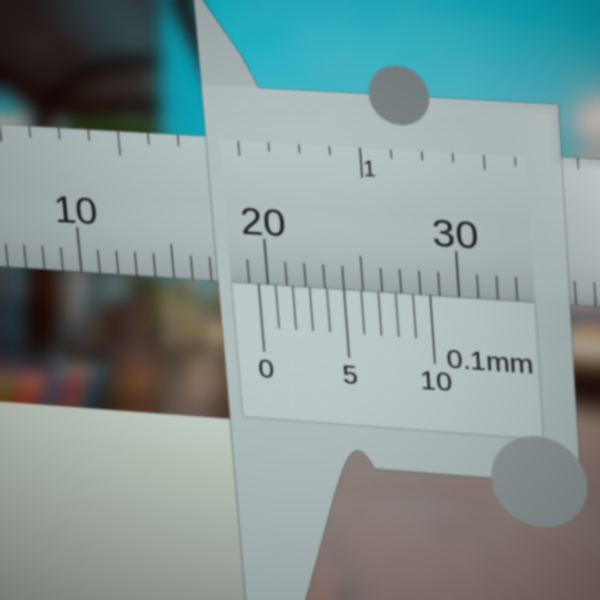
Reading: 19.5 mm
